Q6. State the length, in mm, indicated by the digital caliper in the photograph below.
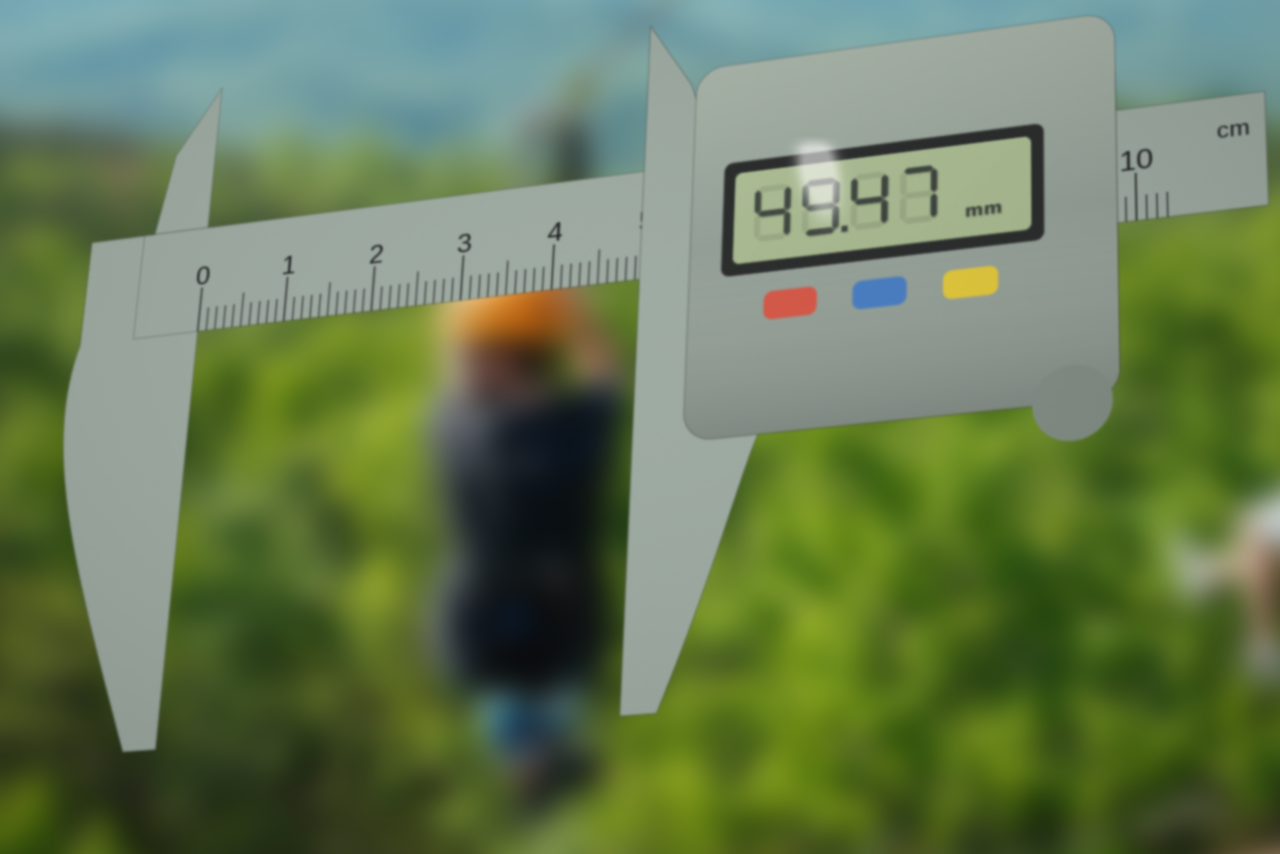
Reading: 49.47 mm
